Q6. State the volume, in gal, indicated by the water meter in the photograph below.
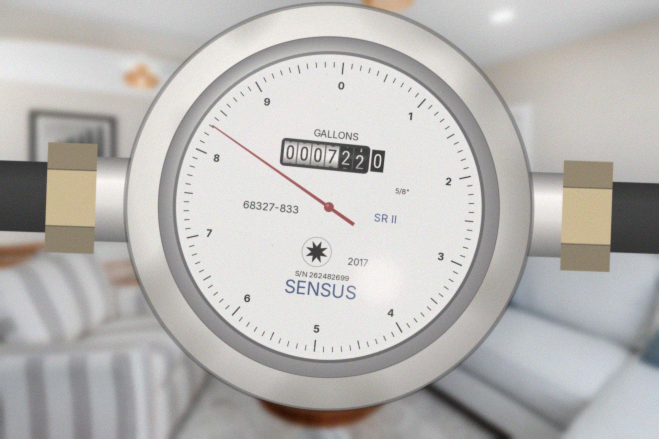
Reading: 7218.3 gal
